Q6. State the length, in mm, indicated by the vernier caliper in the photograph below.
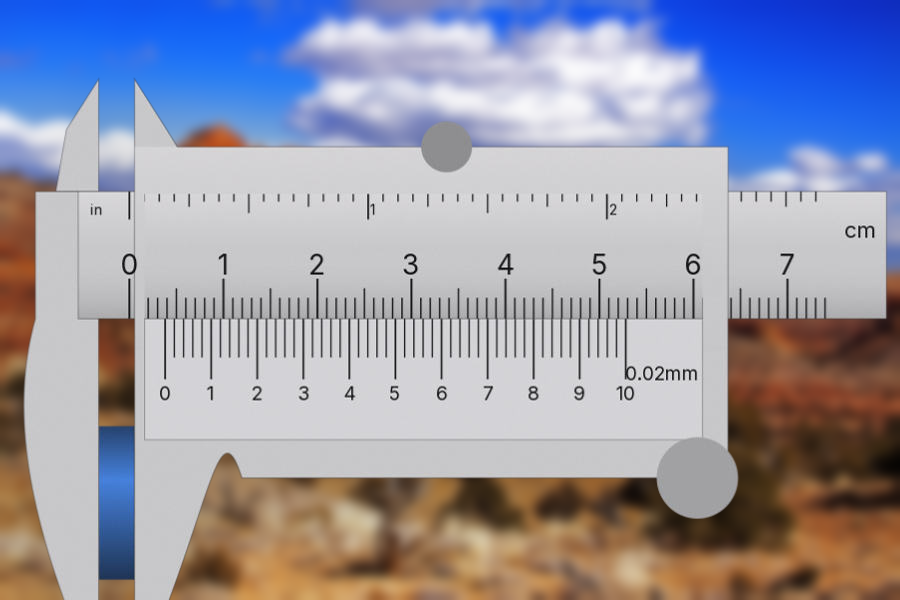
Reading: 3.8 mm
